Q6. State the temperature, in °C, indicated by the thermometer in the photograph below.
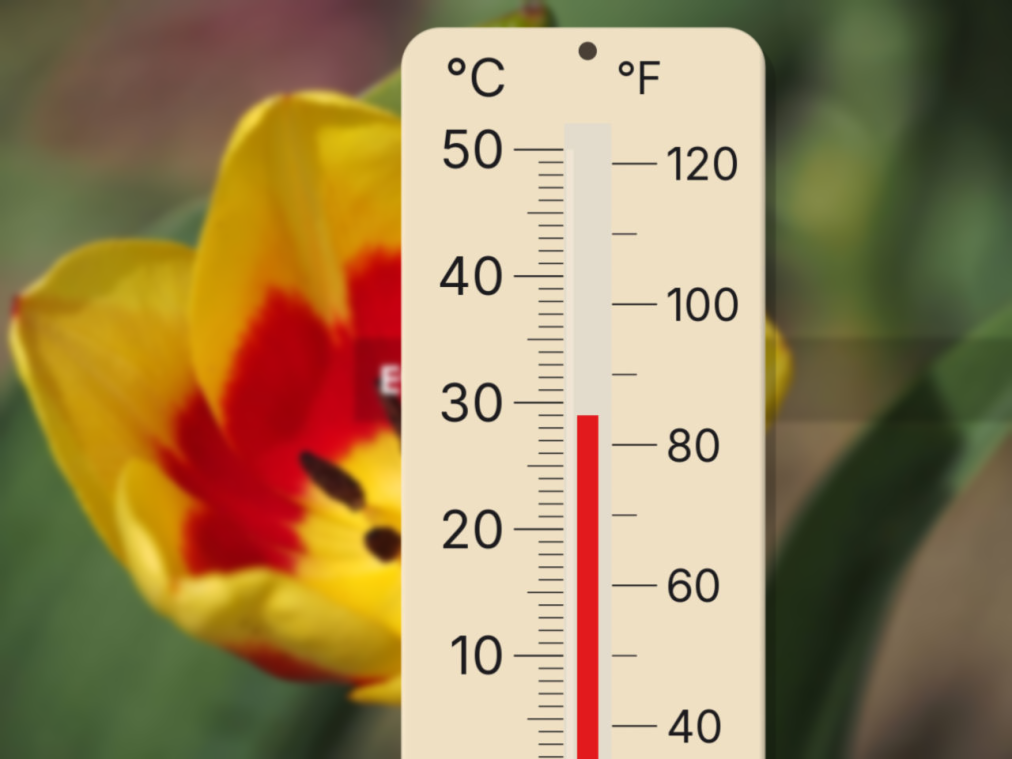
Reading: 29 °C
